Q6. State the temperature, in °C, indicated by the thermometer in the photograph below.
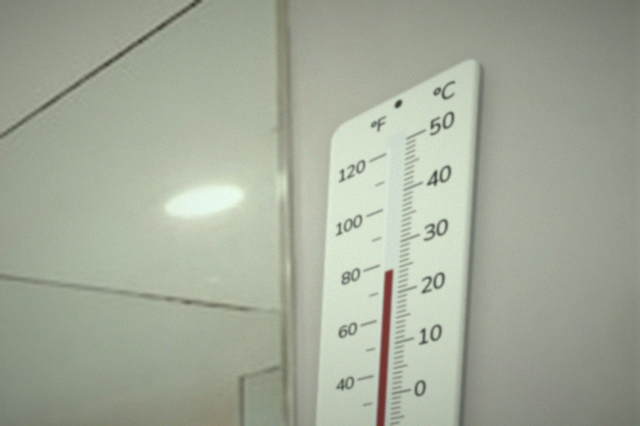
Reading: 25 °C
